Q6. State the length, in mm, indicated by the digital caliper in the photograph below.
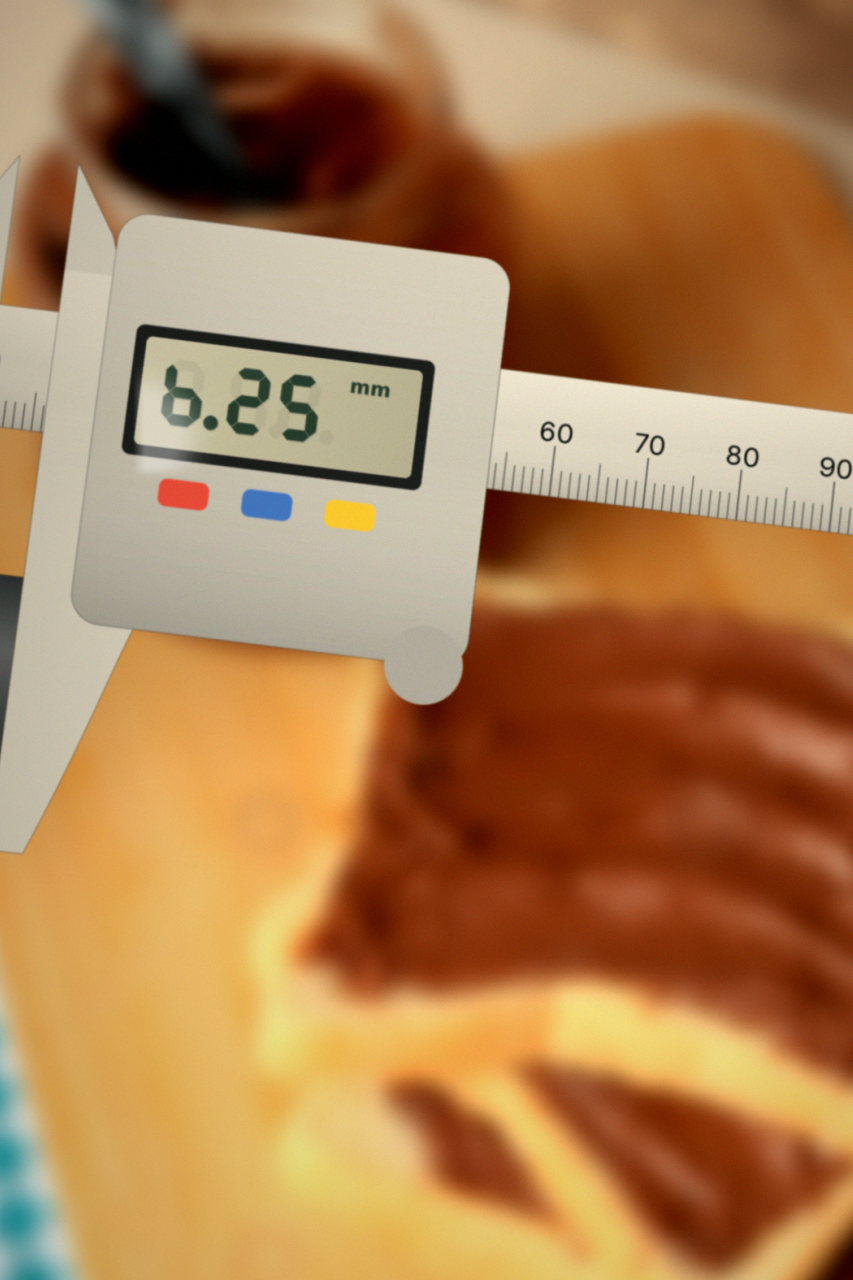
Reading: 6.25 mm
